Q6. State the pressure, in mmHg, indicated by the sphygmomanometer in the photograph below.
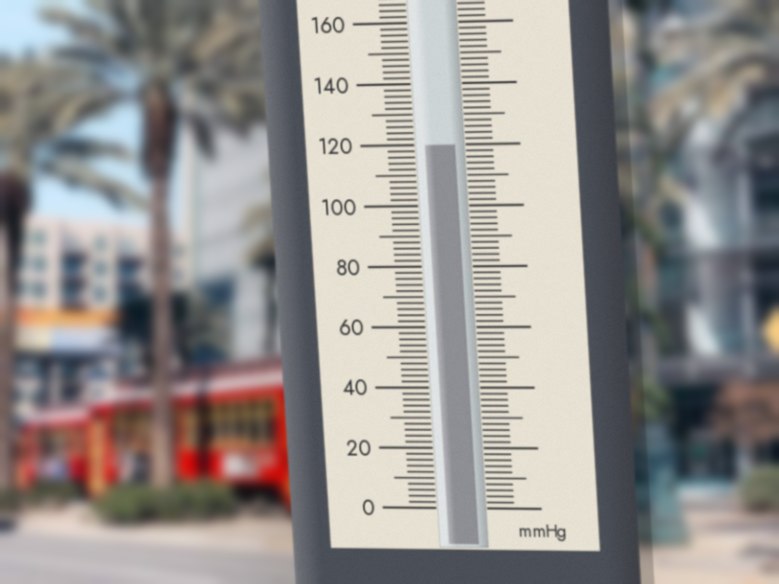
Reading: 120 mmHg
